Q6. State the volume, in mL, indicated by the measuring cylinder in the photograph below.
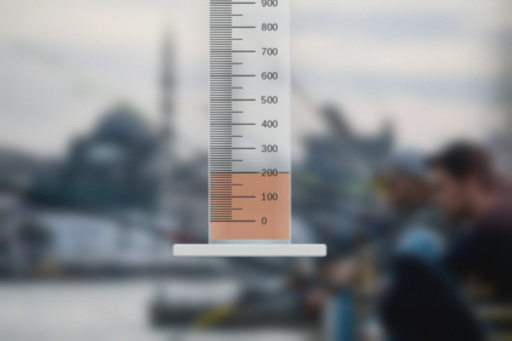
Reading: 200 mL
